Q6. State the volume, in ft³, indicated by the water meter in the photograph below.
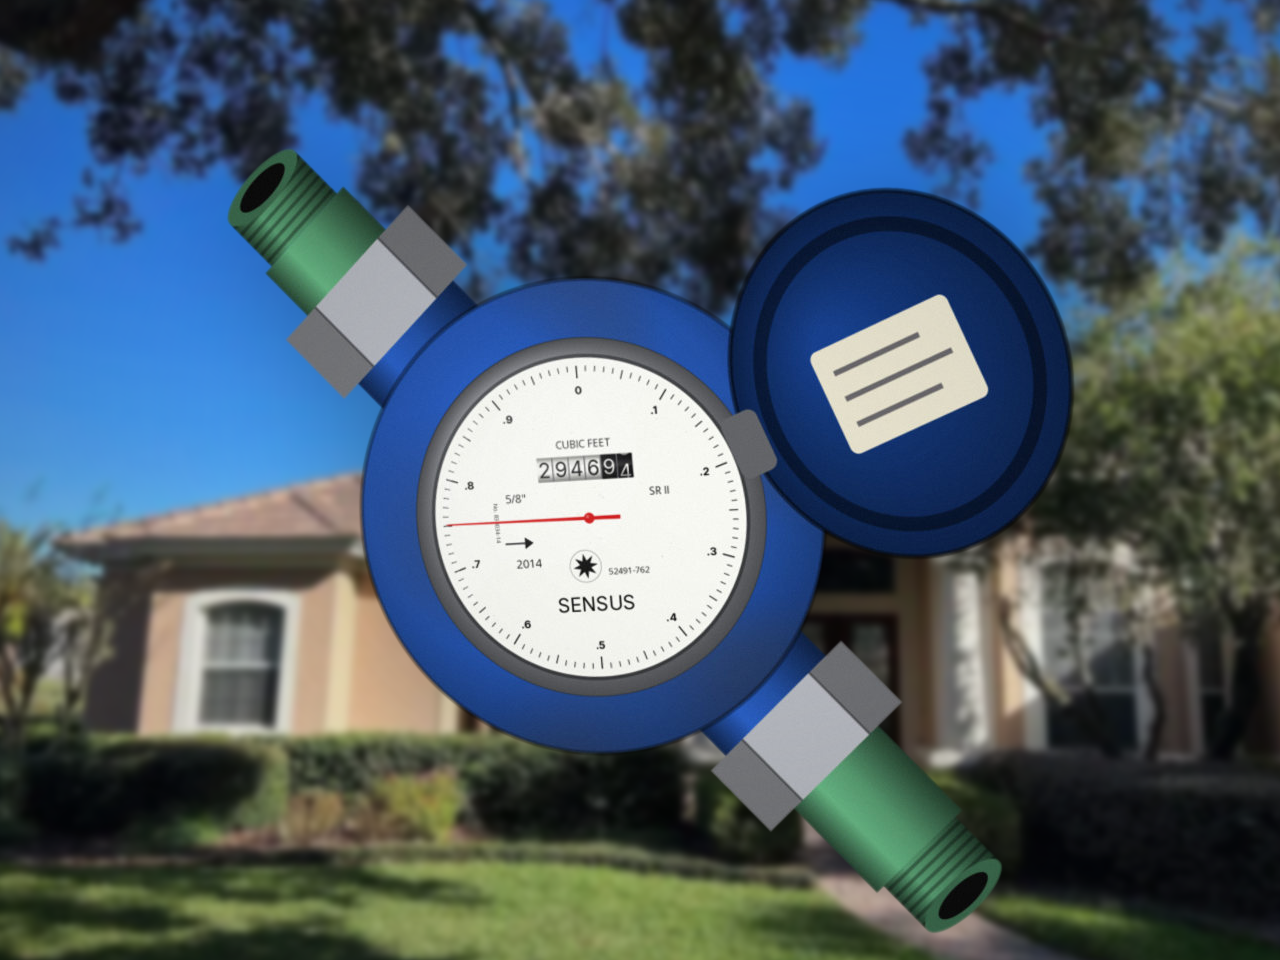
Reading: 294693.75 ft³
